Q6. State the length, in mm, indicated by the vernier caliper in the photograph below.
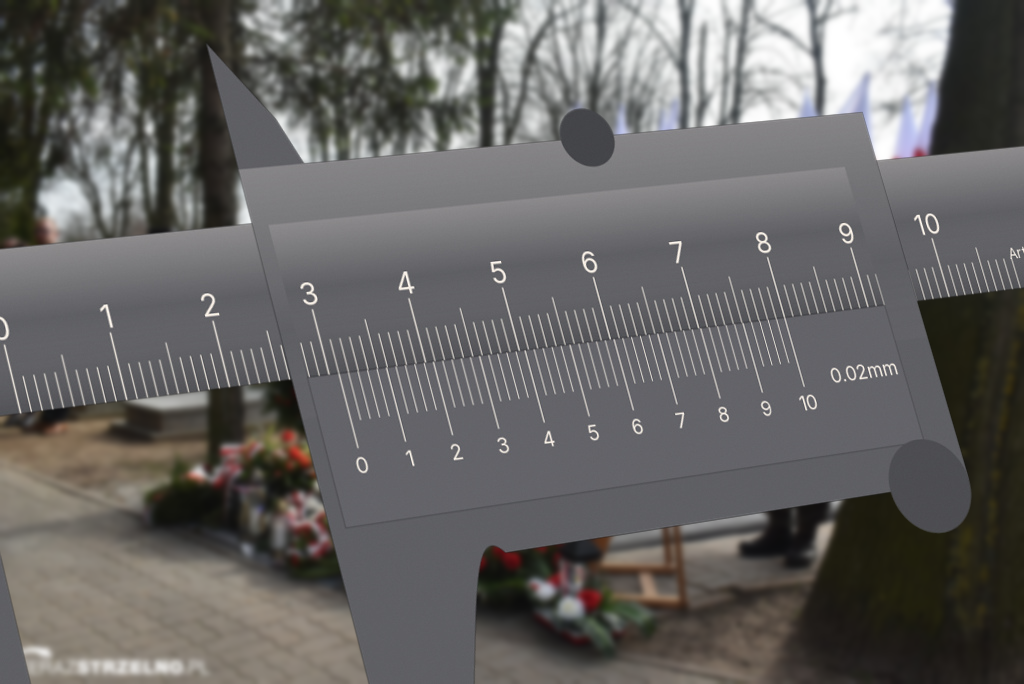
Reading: 31.0 mm
